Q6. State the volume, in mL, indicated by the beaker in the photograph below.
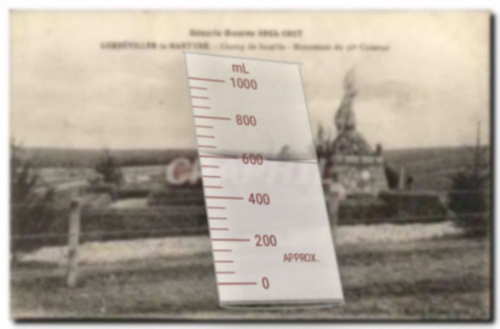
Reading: 600 mL
